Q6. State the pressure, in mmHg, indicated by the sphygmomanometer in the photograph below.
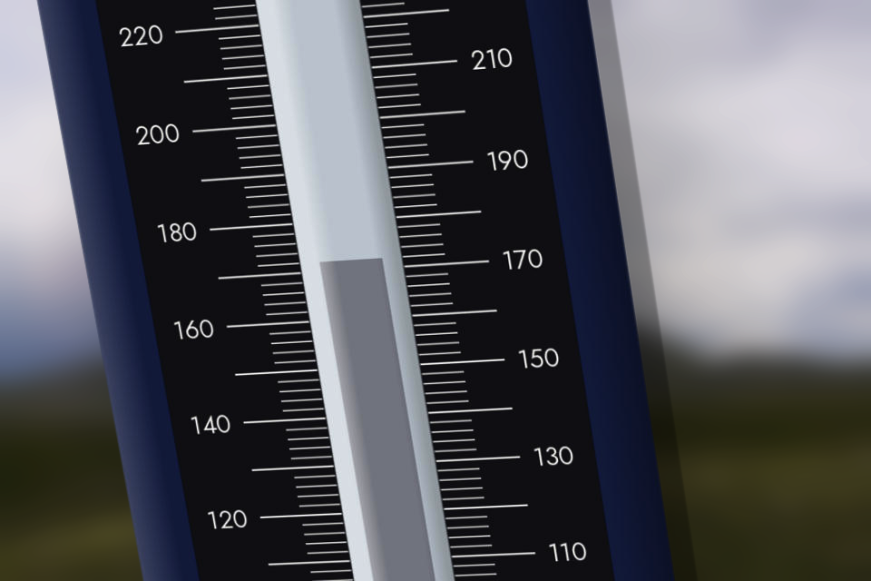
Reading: 172 mmHg
